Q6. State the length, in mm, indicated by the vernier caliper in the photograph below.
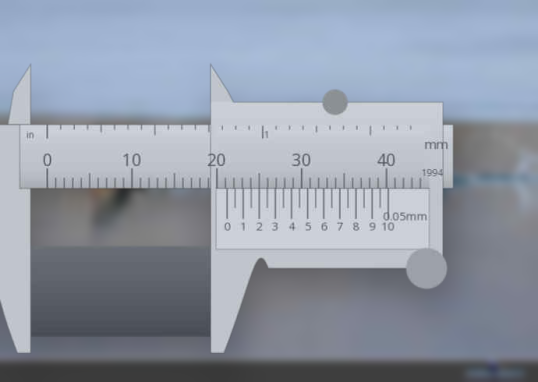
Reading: 21.2 mm
